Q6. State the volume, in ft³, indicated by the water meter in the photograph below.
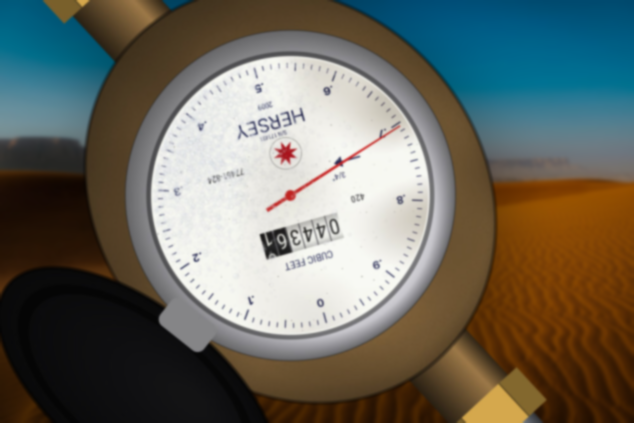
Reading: 44360.70 ft³
